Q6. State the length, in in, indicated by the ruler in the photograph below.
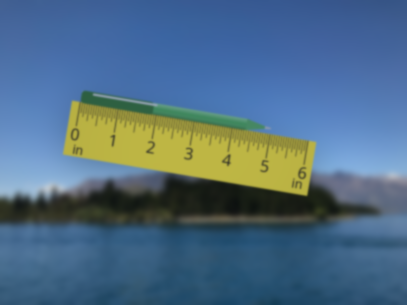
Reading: 5 in
